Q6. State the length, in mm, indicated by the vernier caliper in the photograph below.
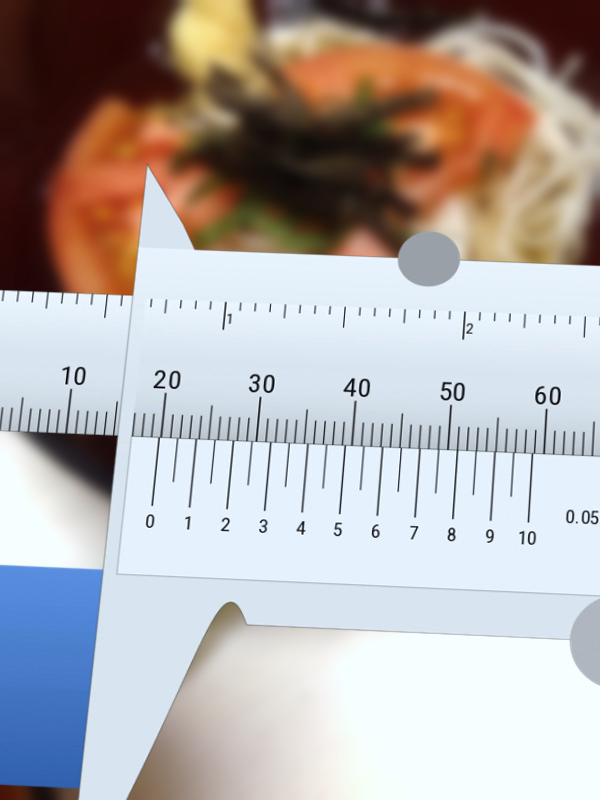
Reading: 19.8 mm
